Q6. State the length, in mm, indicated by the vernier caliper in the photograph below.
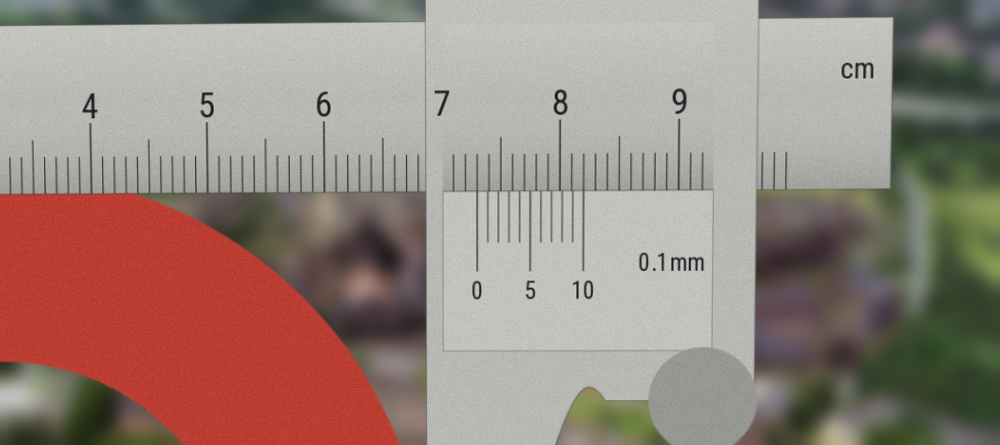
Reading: 73.0 mm
